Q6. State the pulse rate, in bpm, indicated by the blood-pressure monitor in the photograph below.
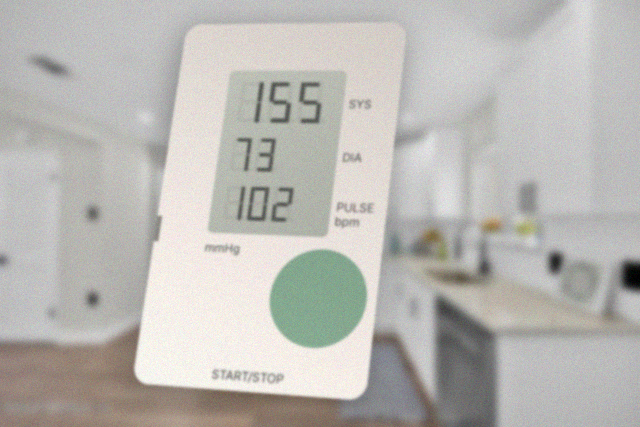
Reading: 102 bpm
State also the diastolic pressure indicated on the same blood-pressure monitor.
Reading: 73 mmHg
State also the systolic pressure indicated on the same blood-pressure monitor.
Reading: 155 mmHg
